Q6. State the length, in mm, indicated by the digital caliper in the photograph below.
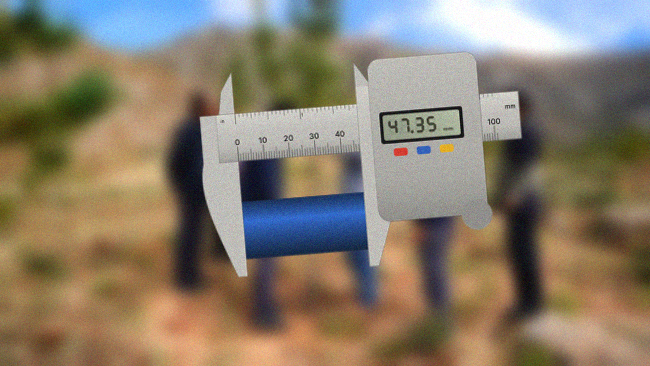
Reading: 47.35 mm
